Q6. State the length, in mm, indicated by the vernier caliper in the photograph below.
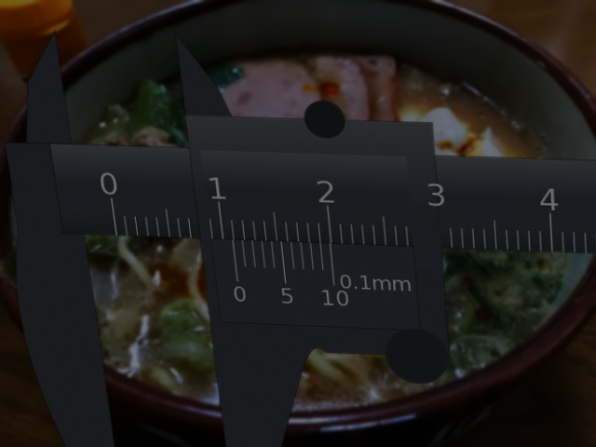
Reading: 10.9 mm
